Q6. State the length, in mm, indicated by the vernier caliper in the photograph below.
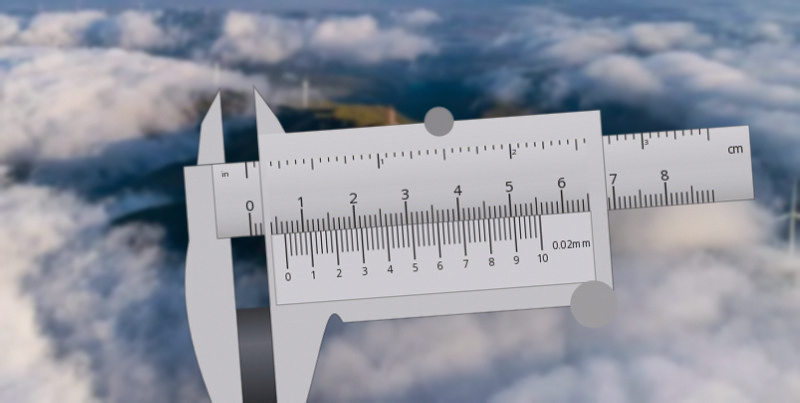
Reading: 6.5 mm
